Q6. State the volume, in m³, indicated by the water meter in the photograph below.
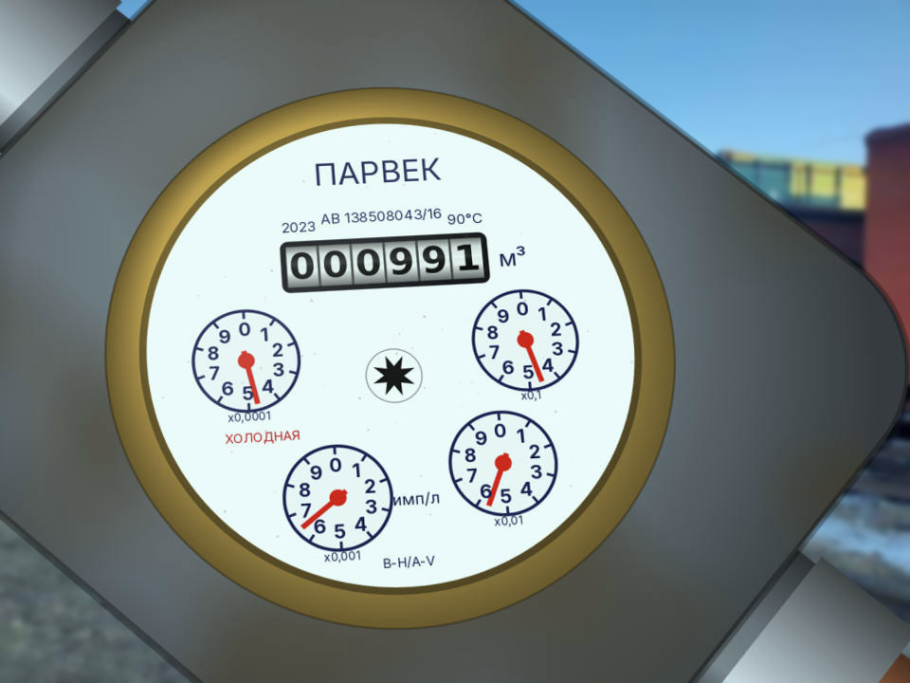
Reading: 991.4564 m³
